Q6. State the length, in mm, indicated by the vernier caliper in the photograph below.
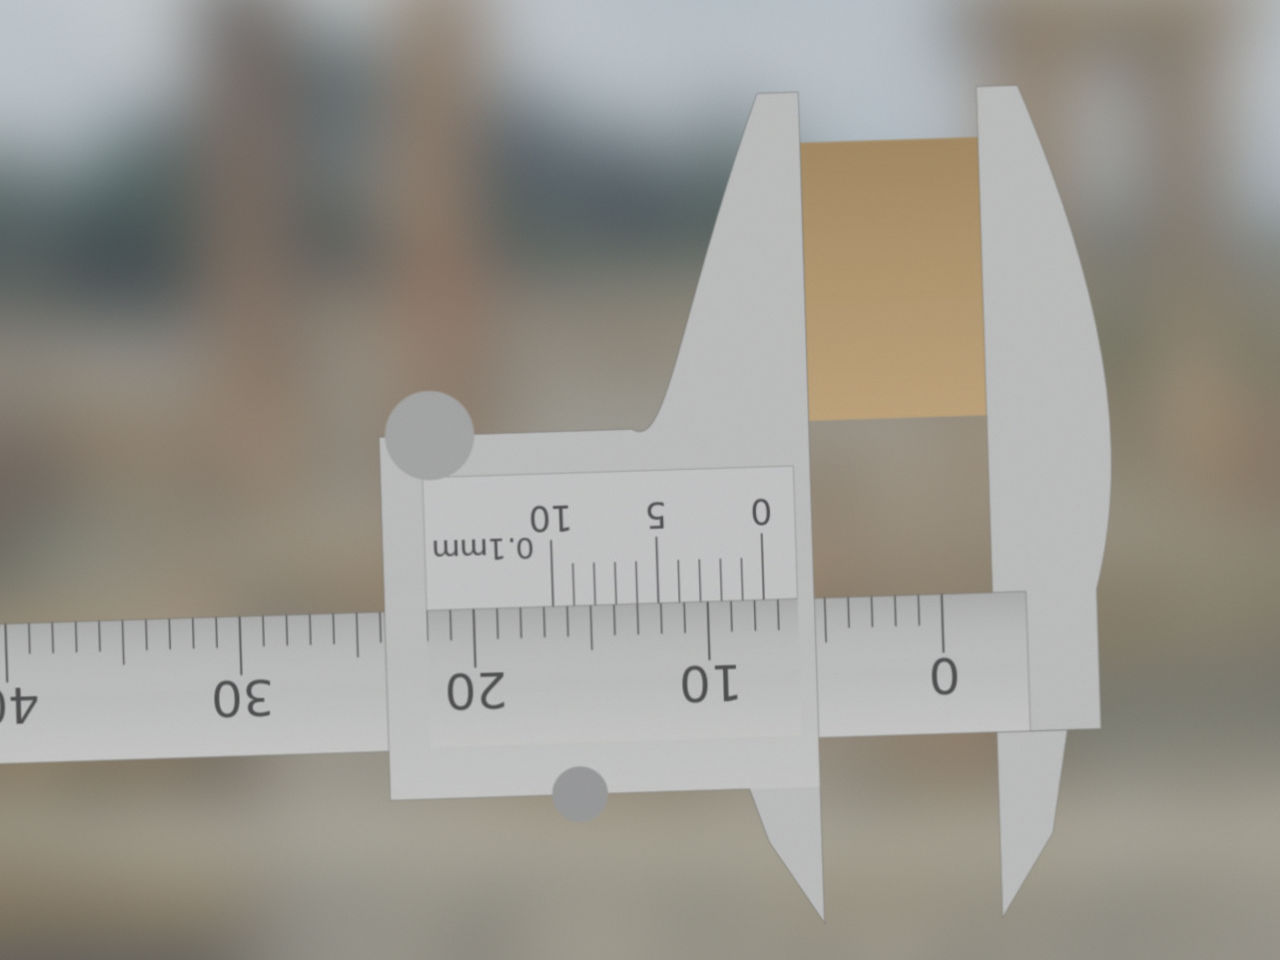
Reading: 7.6 mm
